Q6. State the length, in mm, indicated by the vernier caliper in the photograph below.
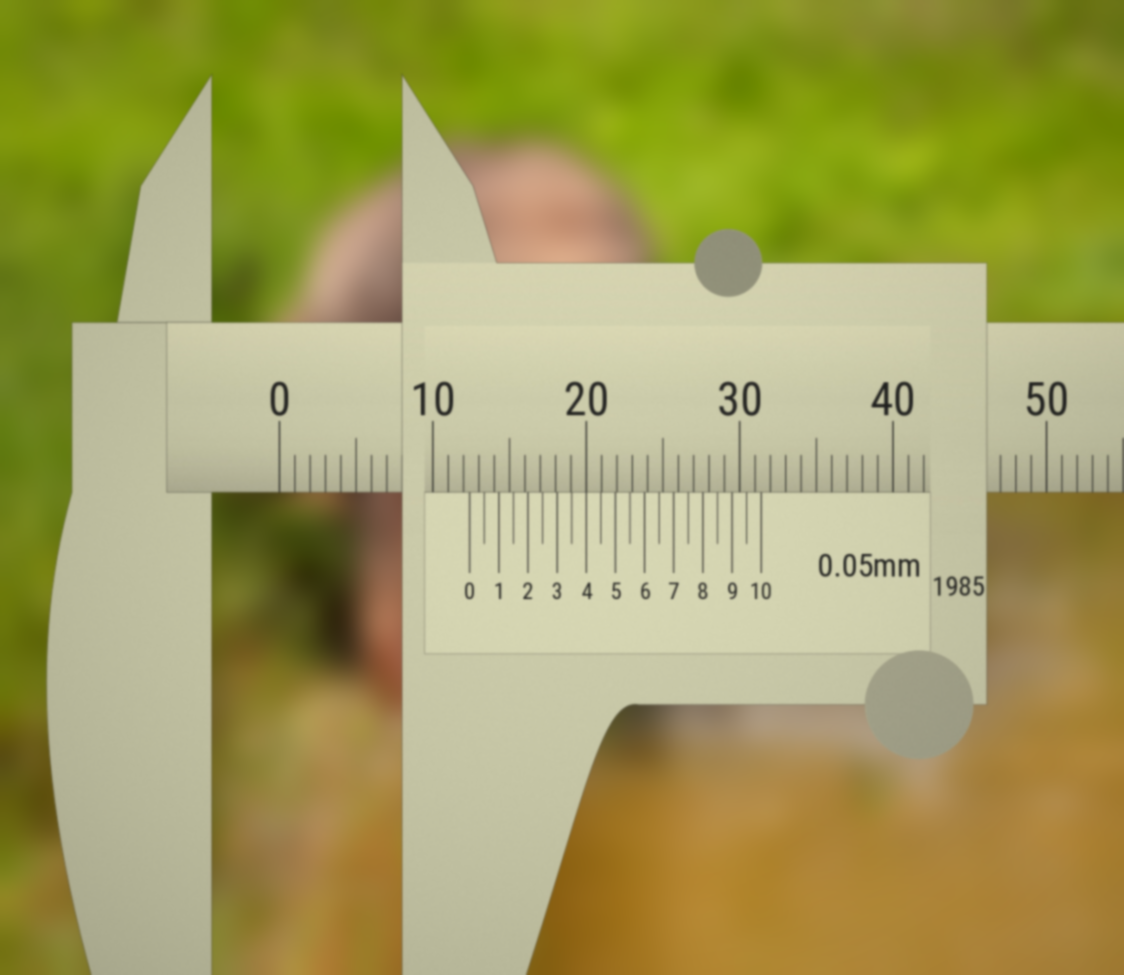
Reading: 12.4 mm
